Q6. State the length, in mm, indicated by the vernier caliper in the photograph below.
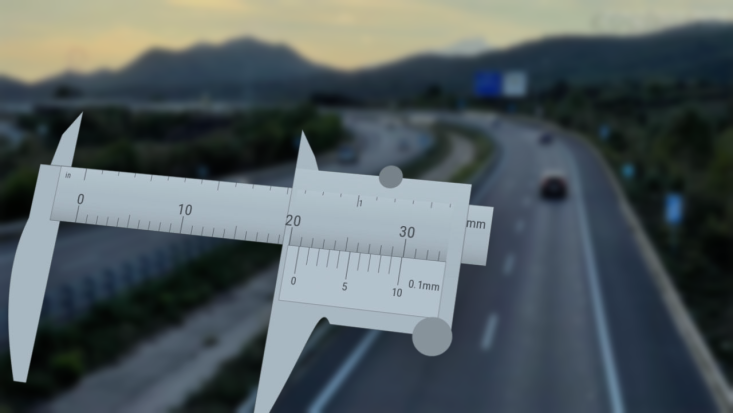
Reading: 20.9 mm
